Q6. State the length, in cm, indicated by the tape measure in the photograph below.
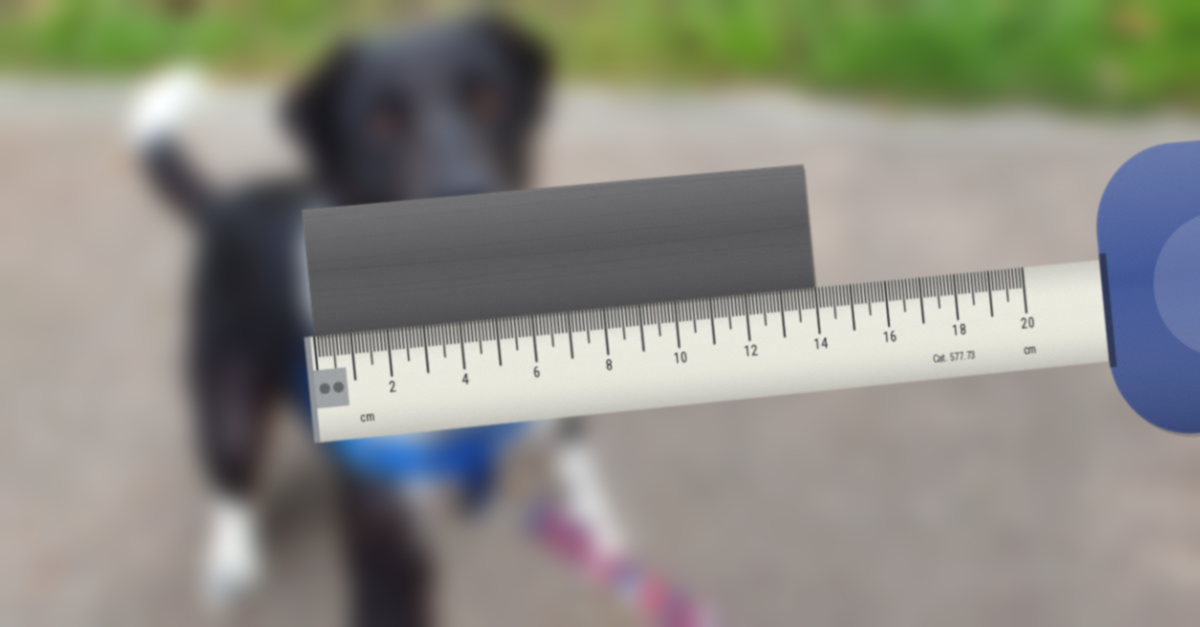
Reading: 14 cm
